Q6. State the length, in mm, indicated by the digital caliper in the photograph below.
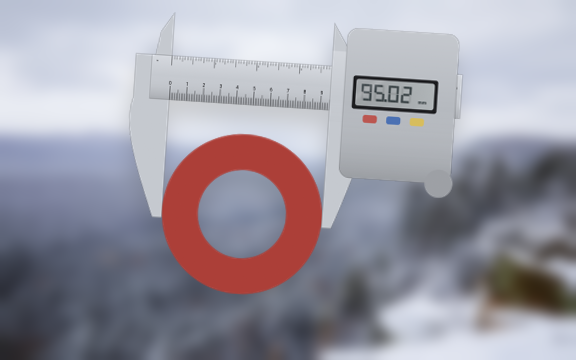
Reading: 95.02 mm
